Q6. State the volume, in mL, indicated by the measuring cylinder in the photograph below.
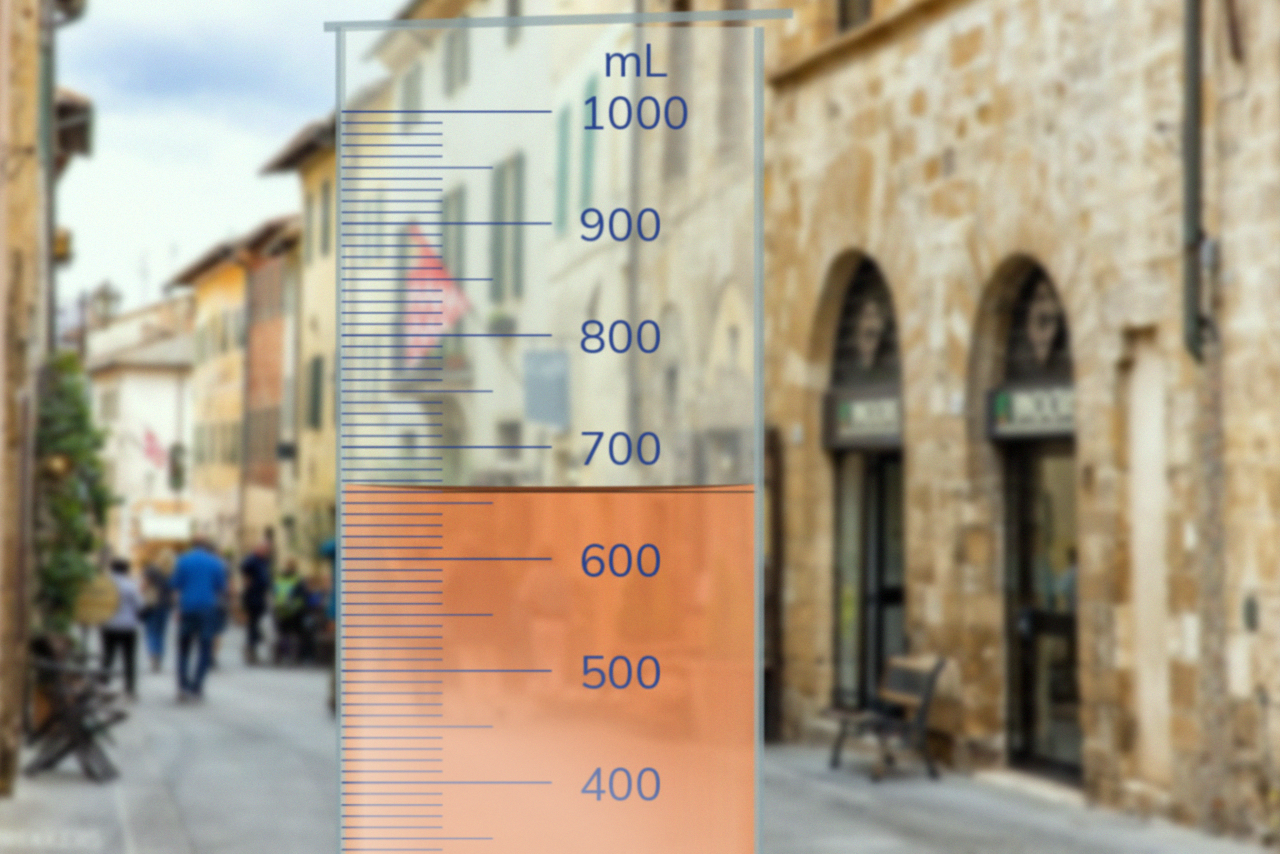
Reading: 660 mL
